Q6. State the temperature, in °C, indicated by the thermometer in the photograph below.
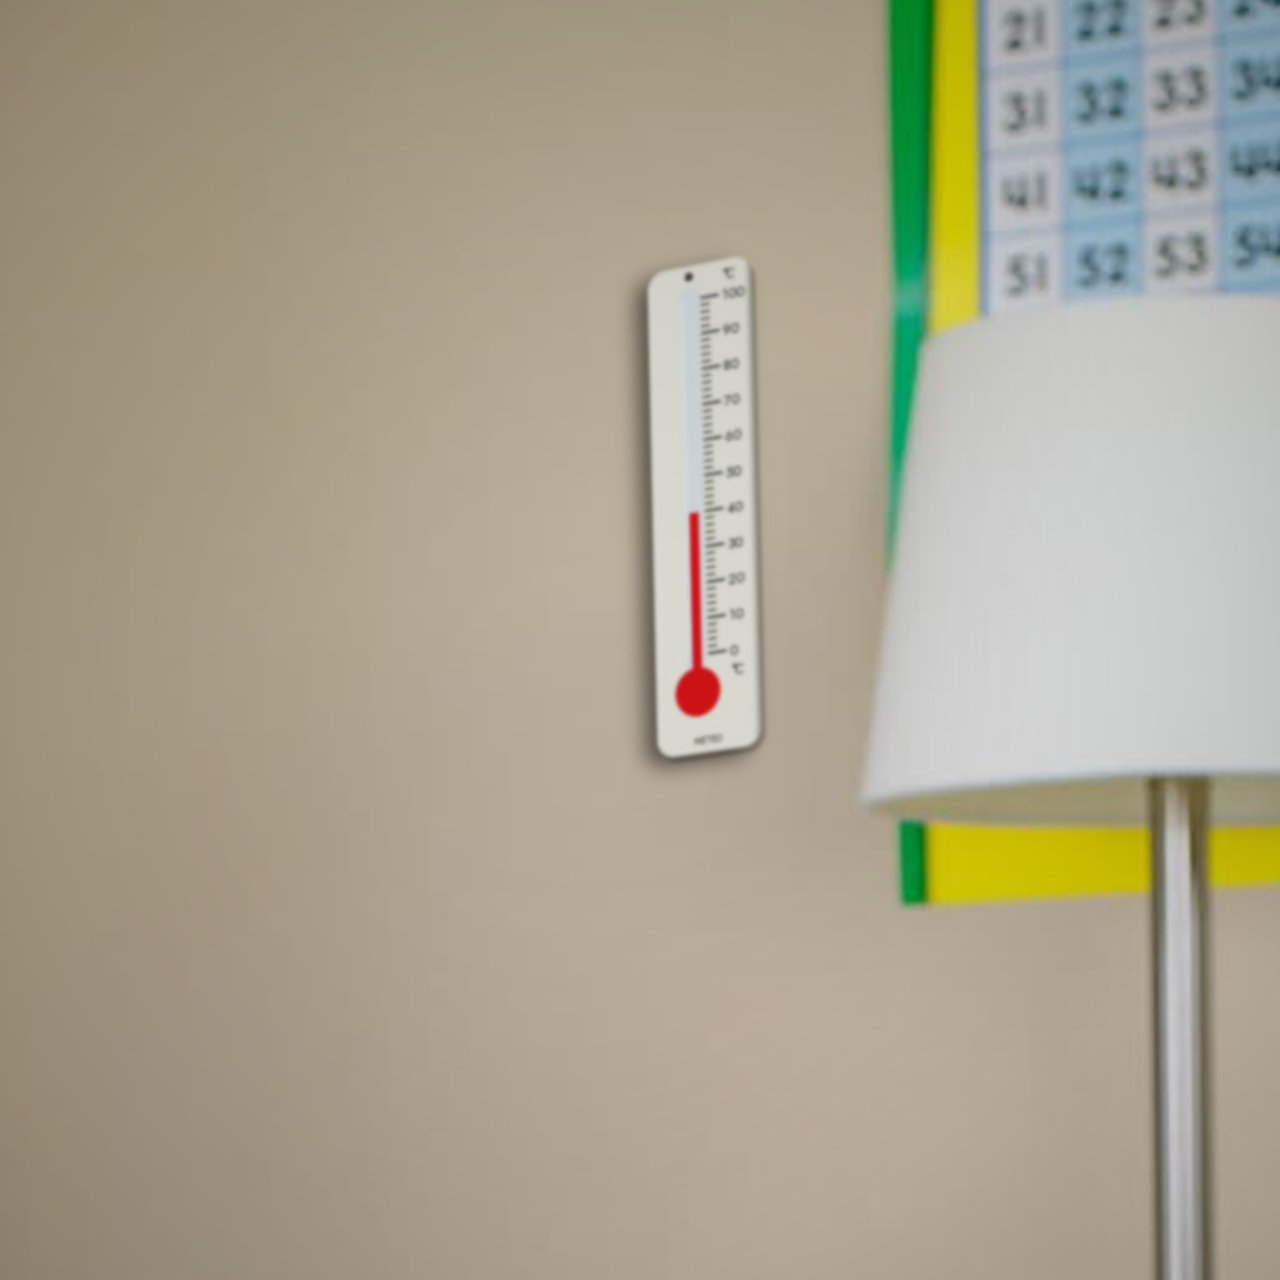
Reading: 40 °C
